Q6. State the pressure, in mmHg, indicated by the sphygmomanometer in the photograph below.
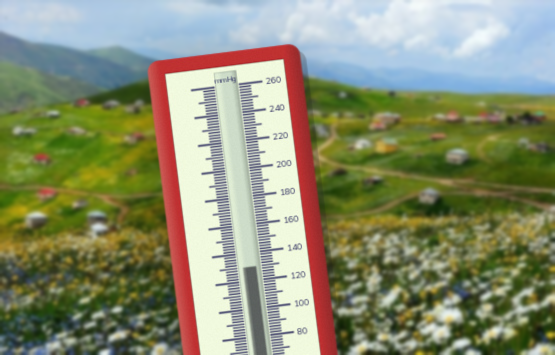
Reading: 130 mmHg
